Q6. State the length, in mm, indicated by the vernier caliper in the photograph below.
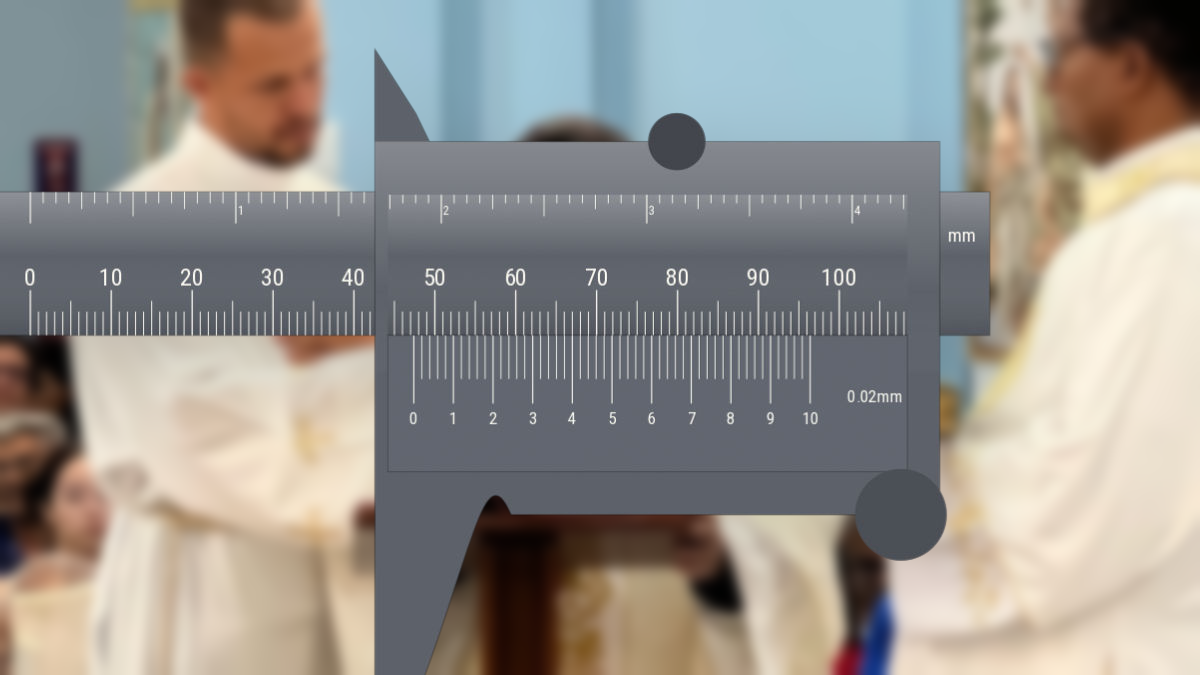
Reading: 47.4 mm
